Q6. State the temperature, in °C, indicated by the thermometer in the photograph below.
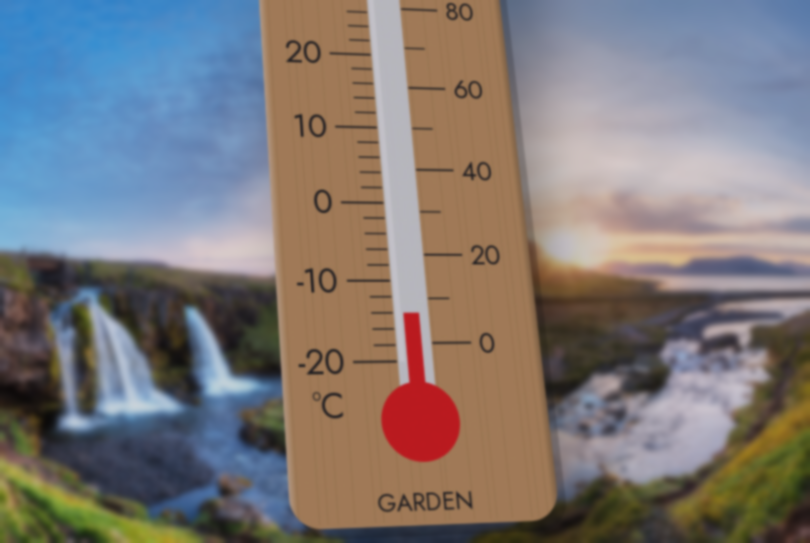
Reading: -14 °C
